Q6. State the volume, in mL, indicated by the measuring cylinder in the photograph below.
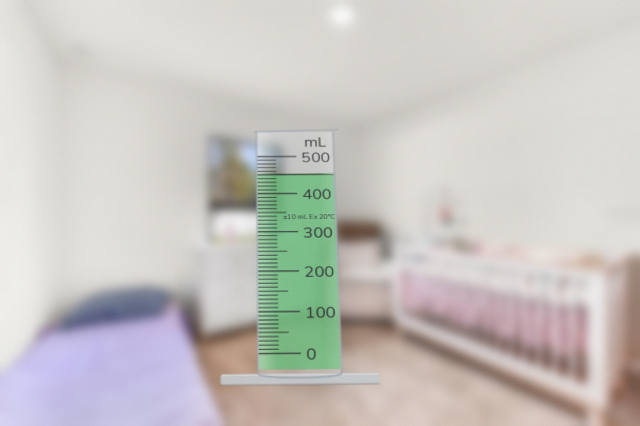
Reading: 450 mL
